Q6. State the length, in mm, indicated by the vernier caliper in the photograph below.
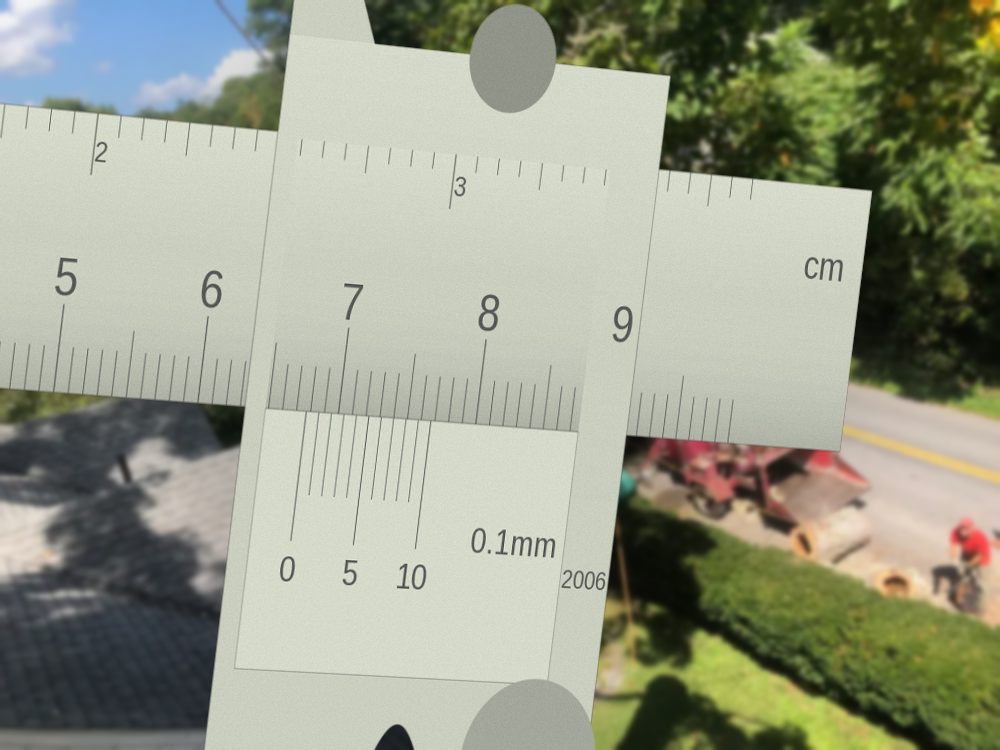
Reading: 67.7 mm
